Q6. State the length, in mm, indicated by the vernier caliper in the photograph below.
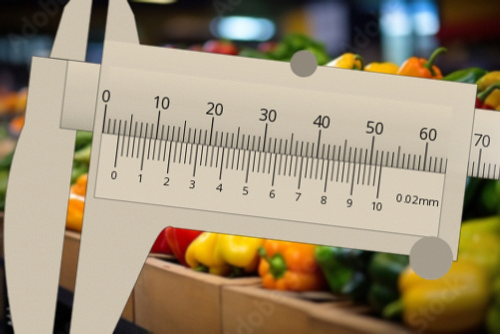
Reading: 3.0 mm
